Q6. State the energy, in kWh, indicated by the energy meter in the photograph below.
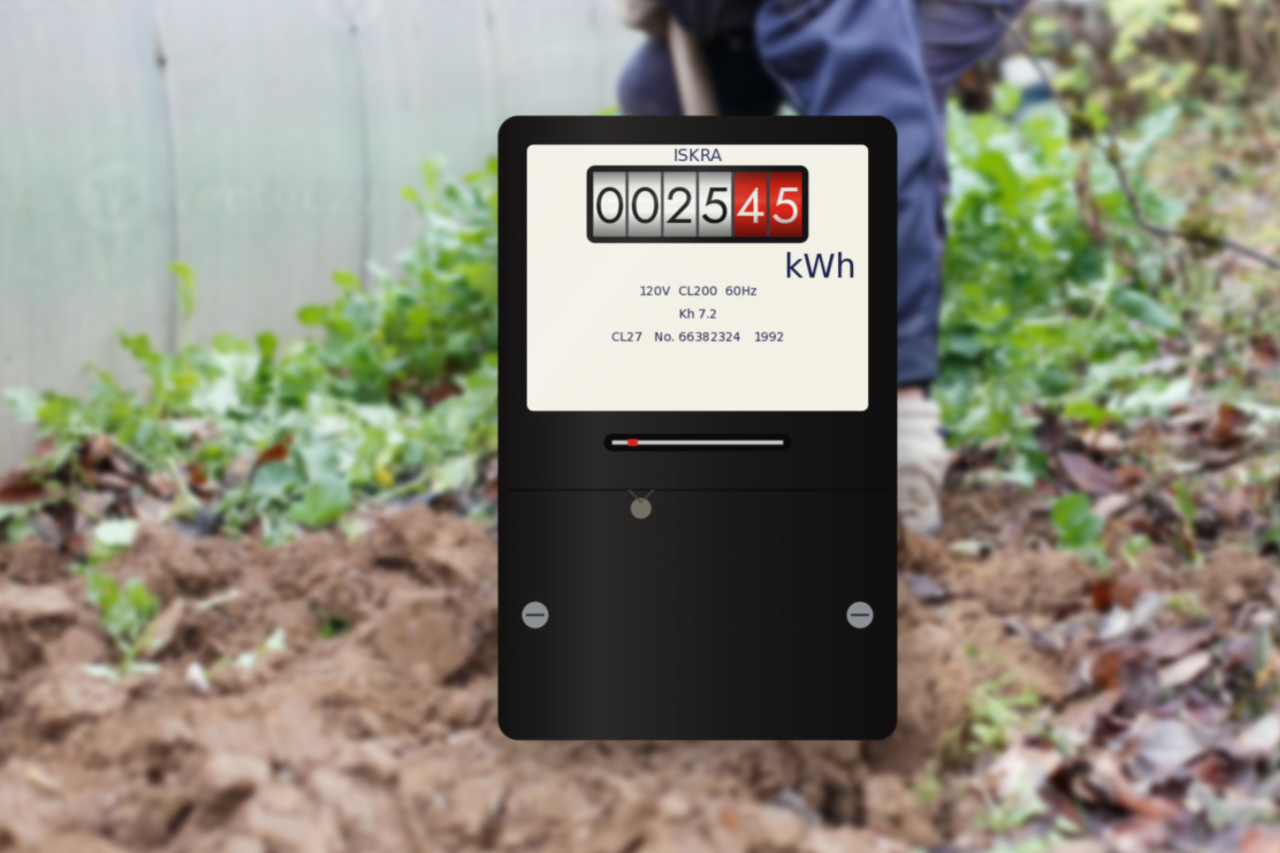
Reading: 25.45 kWh
